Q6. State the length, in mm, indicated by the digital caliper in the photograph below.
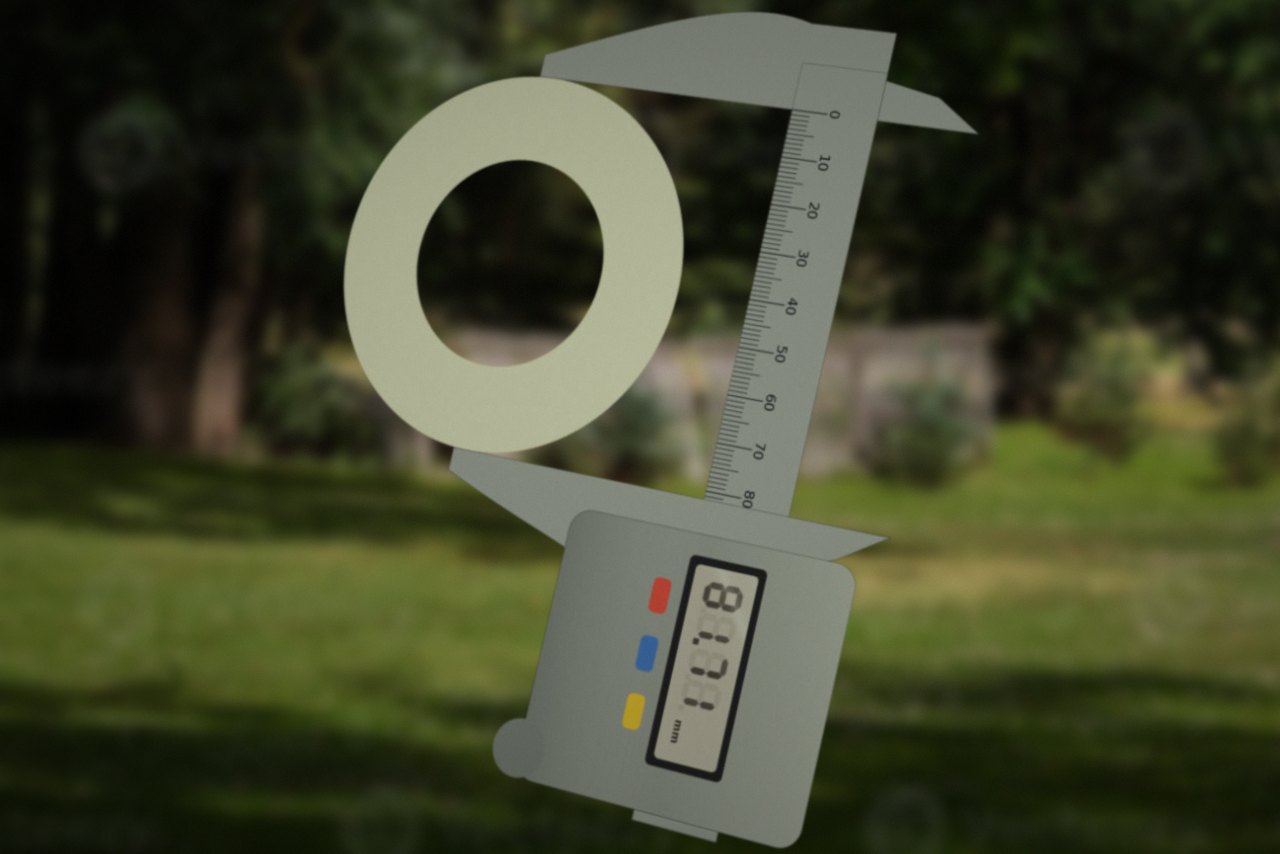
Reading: 81.71 mm
